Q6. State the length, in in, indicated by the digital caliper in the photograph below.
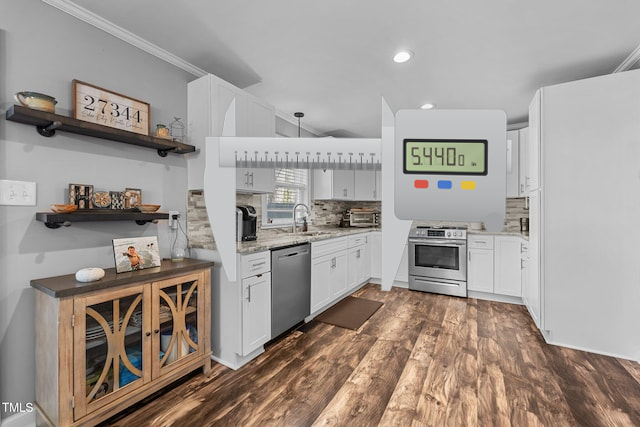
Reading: 5.4400 in
